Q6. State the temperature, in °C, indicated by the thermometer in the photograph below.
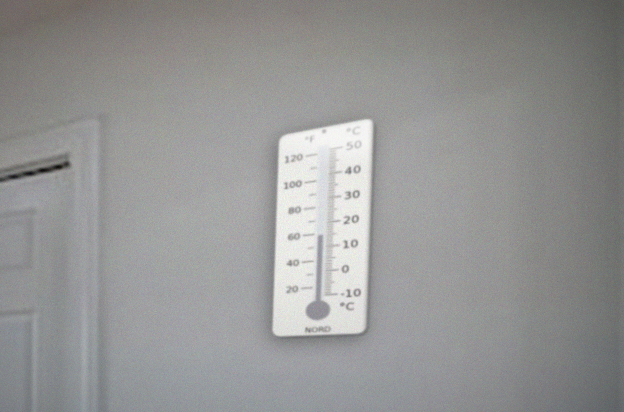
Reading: 15 °C
